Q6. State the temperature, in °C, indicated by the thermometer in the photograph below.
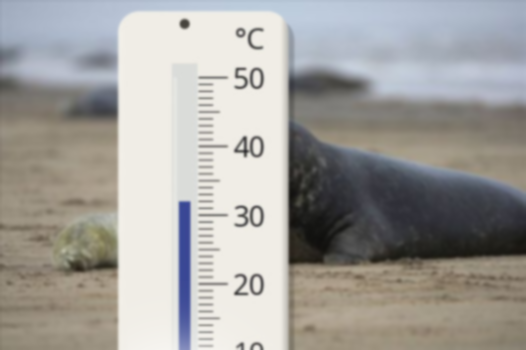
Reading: 32 °C
